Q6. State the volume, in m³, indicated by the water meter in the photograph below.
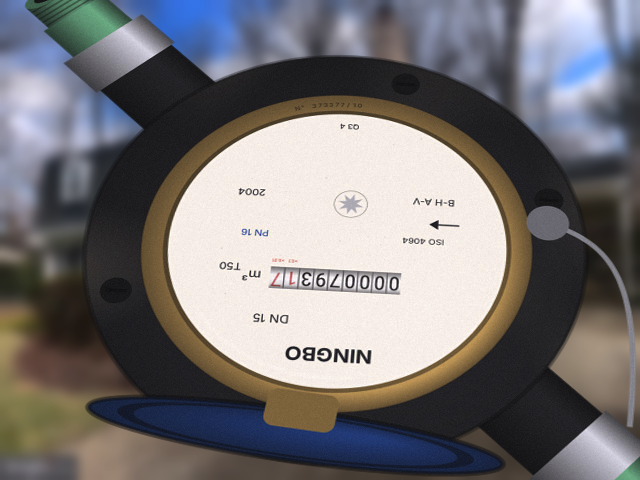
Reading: 793.17 m³
